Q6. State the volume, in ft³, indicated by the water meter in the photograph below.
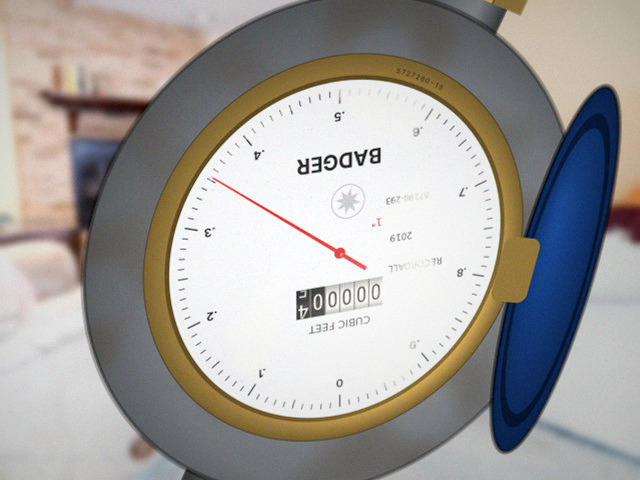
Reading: 4.35 ft³
